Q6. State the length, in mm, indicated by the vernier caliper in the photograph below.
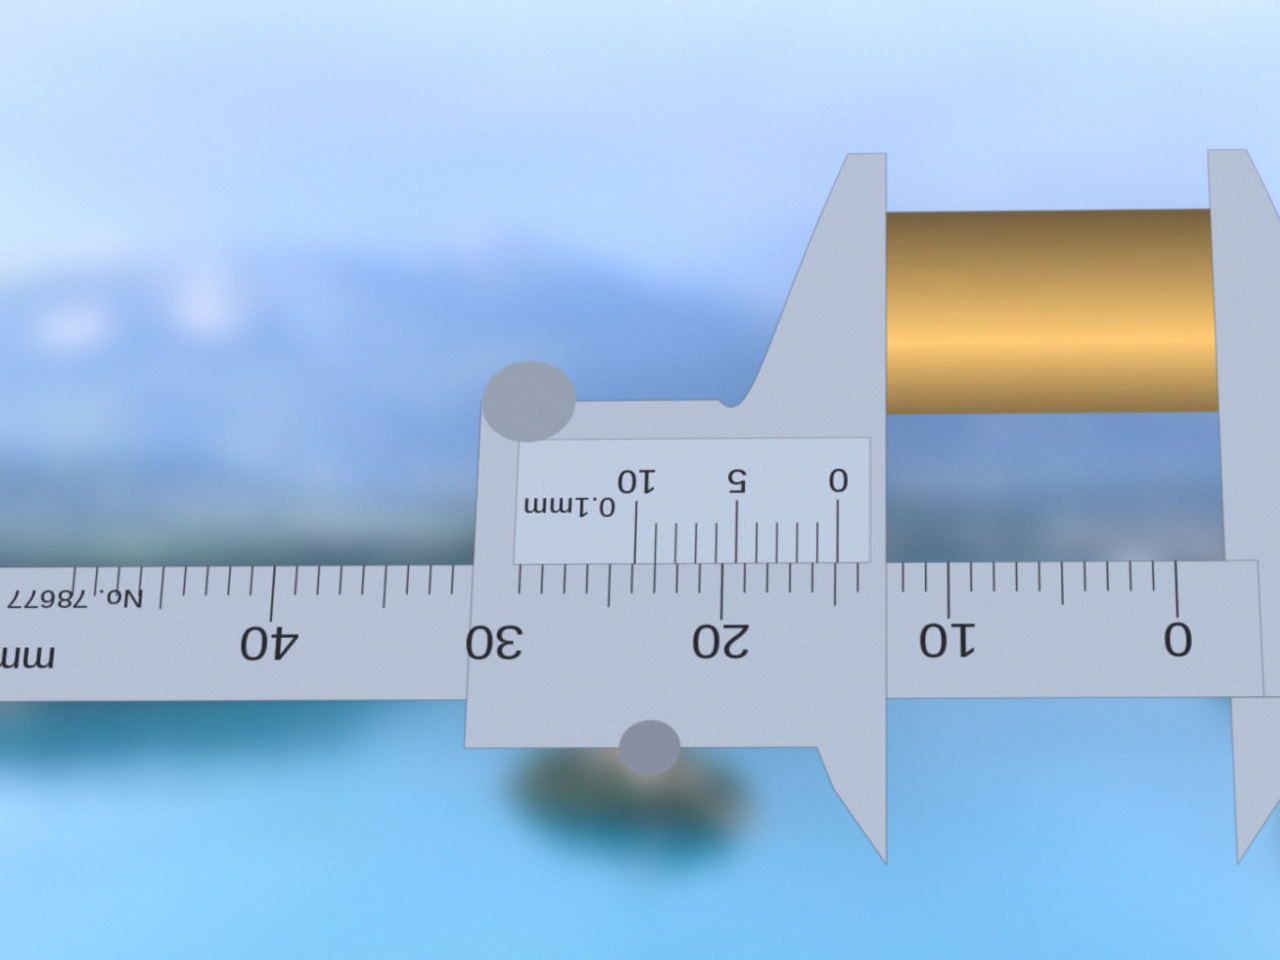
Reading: 14.9 mm
